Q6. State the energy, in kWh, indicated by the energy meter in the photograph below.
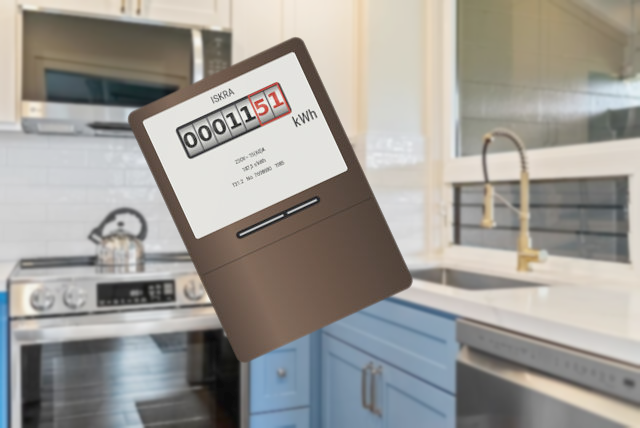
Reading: 11.51 kWh
